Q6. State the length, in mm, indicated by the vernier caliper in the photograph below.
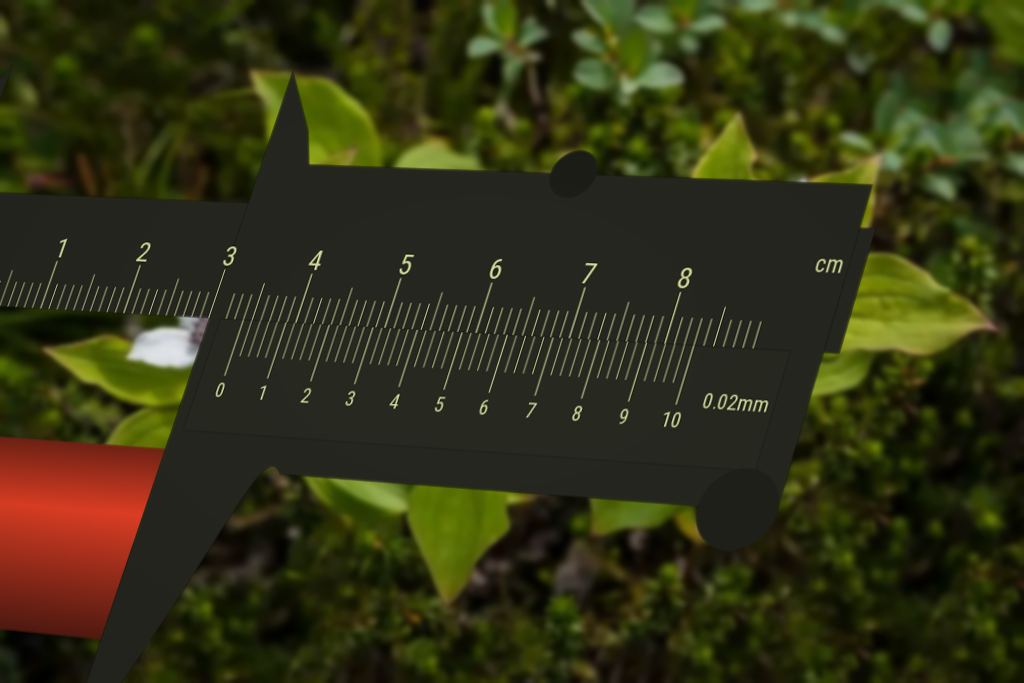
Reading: 34.0 mm
